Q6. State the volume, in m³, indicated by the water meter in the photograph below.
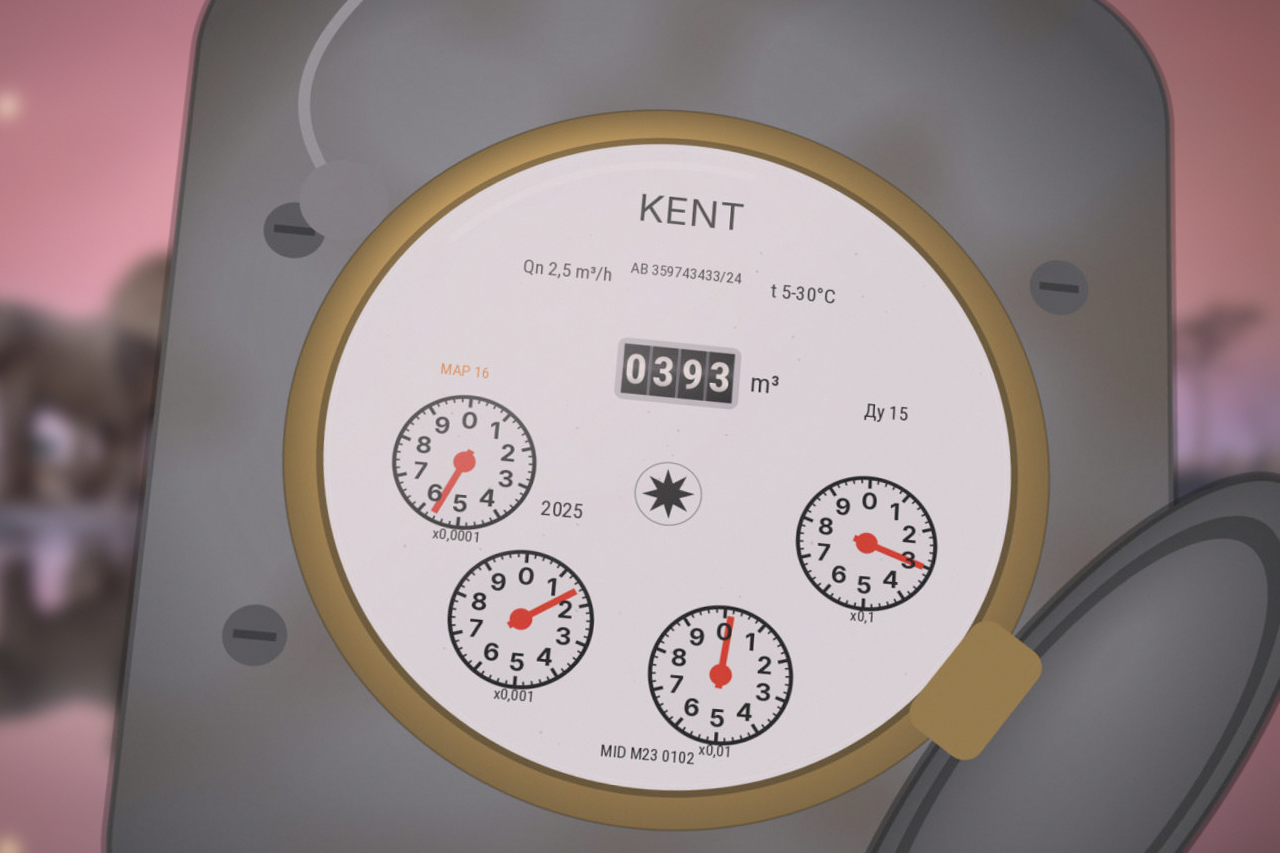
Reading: 393.3015 m³
